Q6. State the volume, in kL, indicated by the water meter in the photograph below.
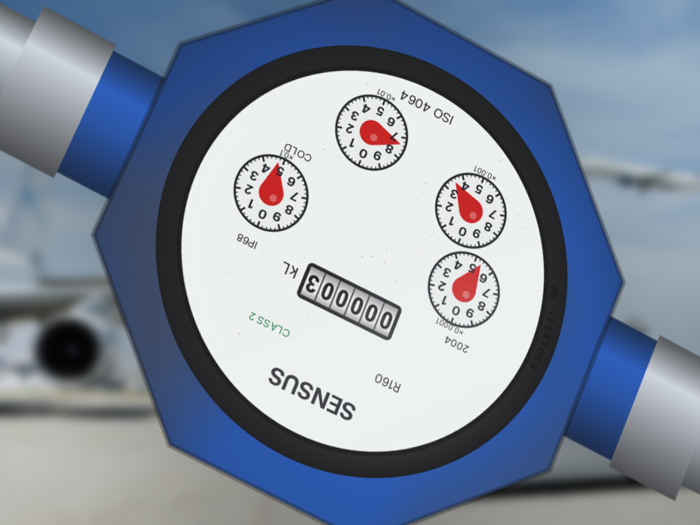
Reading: 3.4735 kL
